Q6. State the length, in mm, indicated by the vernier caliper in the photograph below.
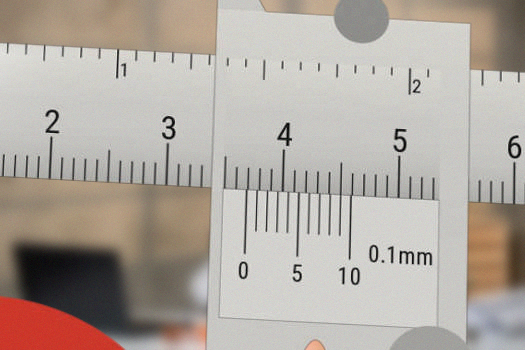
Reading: 36.9 mm
